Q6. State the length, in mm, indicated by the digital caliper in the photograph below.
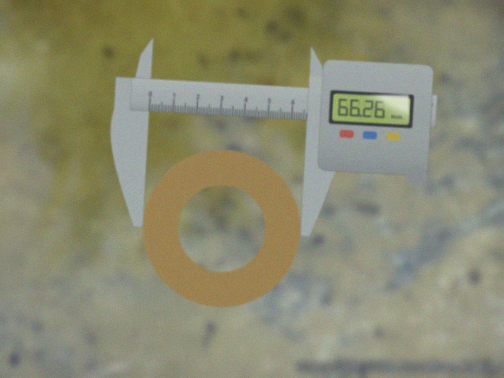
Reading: 66.26 mm
